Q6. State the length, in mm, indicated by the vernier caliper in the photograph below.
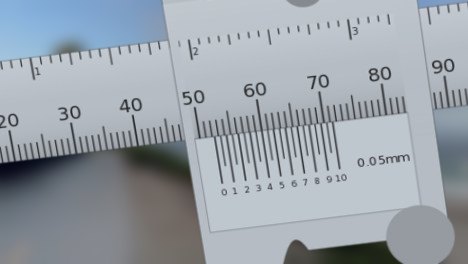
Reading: 52.4 mm
